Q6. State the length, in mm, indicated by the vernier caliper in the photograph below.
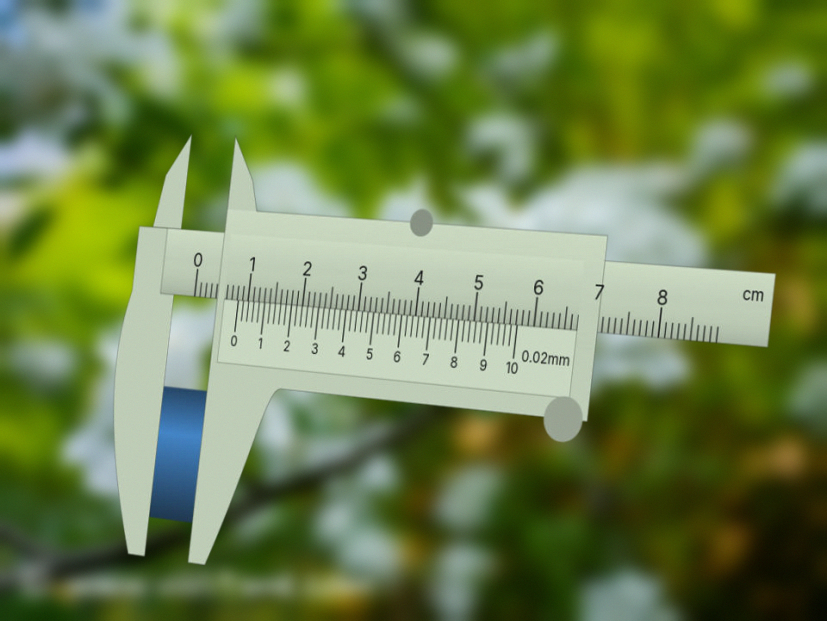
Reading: 8.2 mm
